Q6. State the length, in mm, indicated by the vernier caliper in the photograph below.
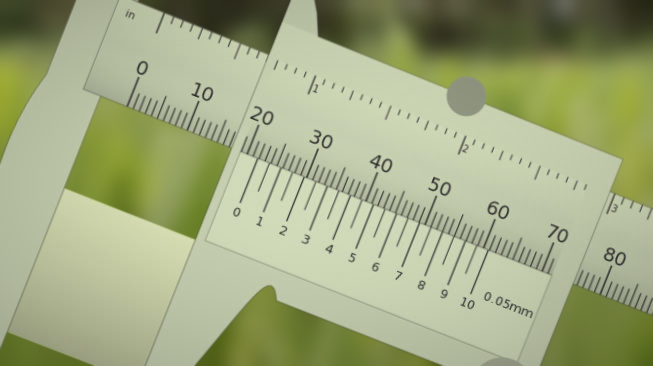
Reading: 21.8 mm
